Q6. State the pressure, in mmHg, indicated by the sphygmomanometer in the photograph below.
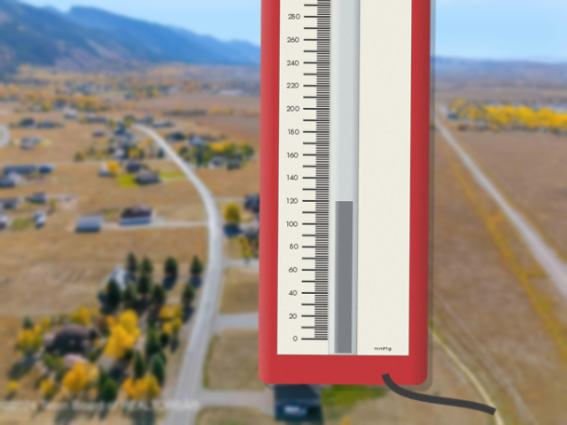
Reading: 120 mmHg
